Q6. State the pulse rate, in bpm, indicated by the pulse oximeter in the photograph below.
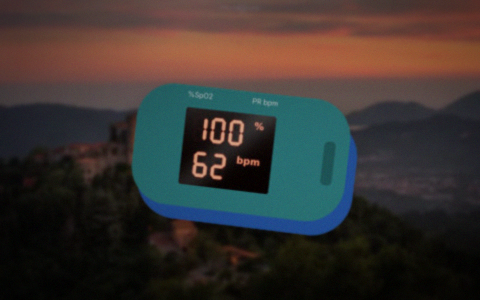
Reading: 62 bpm
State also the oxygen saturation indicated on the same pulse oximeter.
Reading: 100 %
